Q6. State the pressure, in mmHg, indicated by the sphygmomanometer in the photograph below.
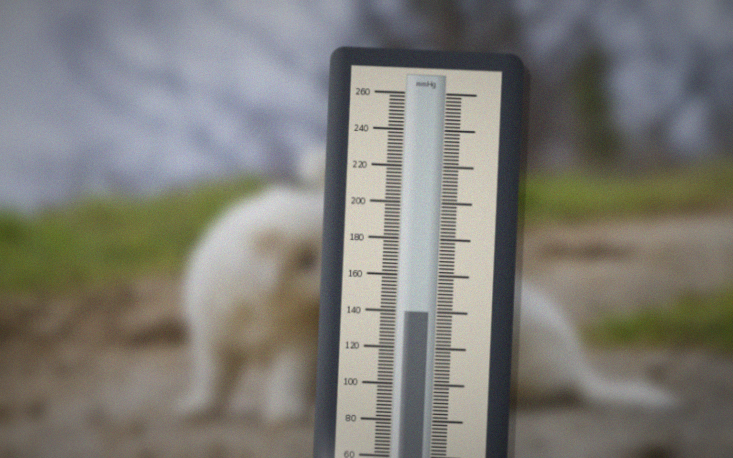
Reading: 140 mmHg
